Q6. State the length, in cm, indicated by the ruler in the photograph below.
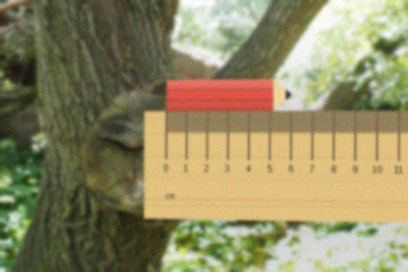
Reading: 6 cm
